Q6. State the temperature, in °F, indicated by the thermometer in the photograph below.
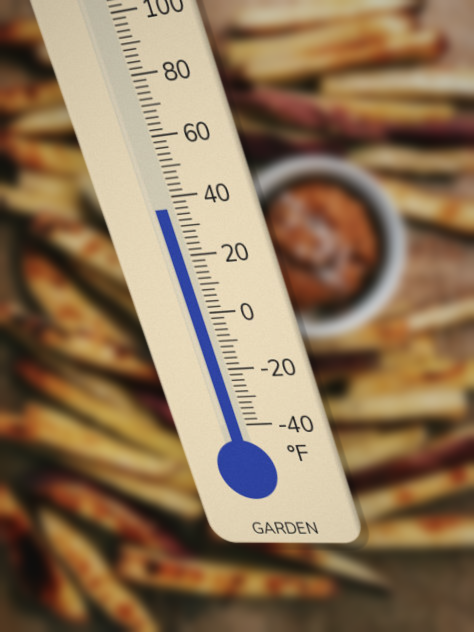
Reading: 36 °F
